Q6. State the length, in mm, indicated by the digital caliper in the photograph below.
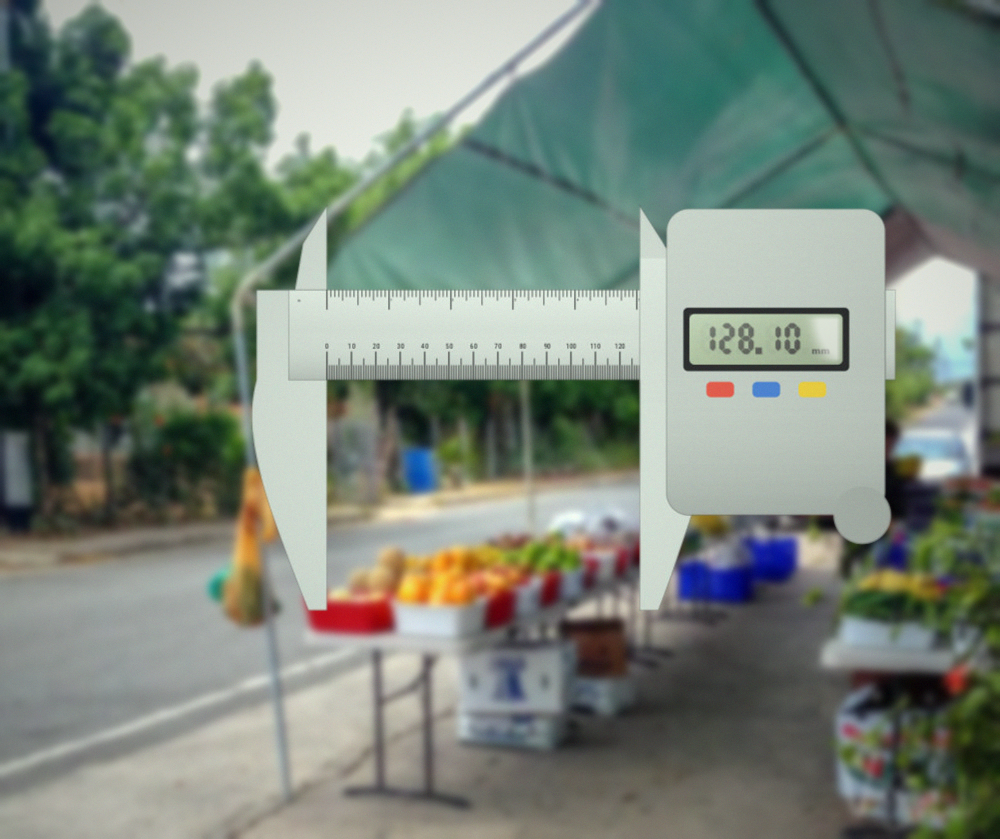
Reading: 128.10 mm
